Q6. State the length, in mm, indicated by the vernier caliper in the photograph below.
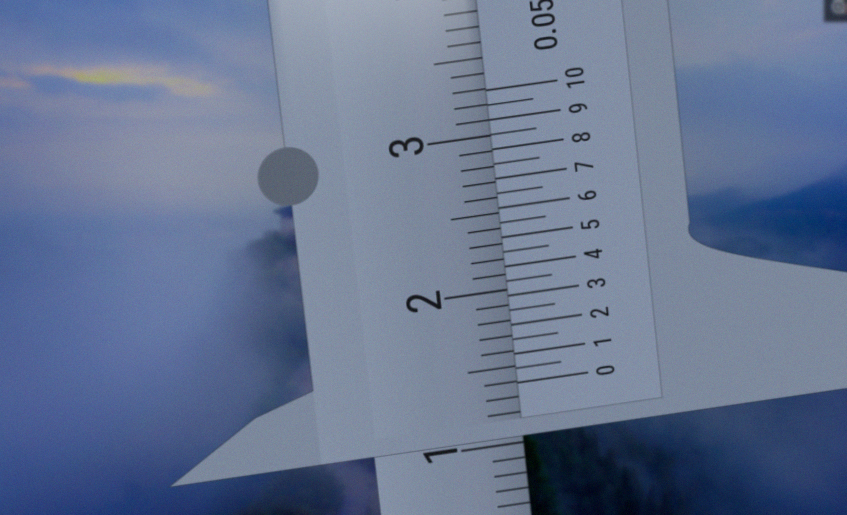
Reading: 13.9 mm
